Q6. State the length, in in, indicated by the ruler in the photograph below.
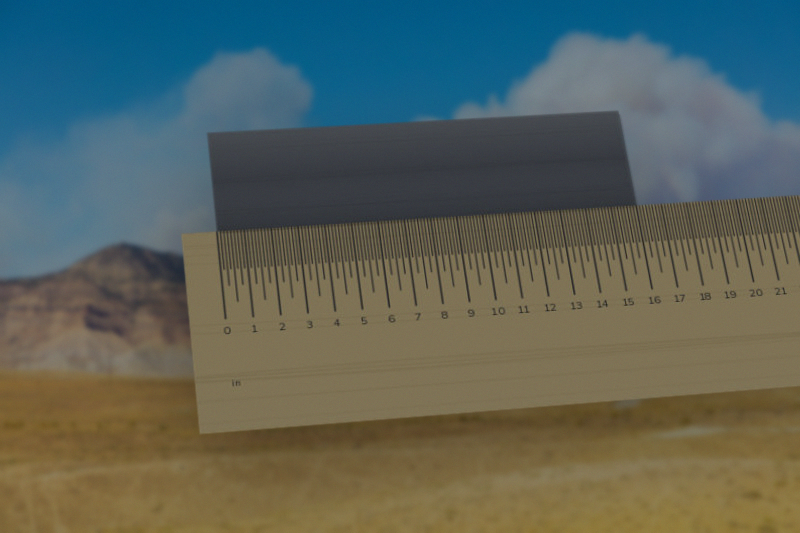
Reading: 16 in
